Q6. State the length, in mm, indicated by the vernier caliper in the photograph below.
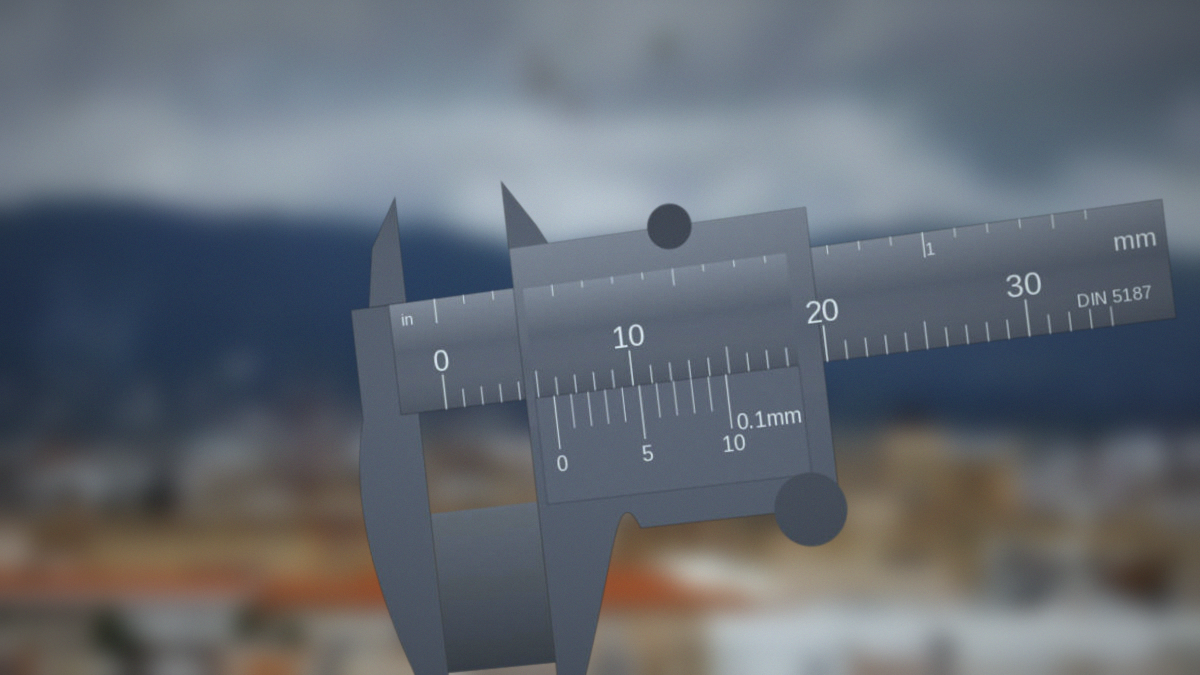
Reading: 5.8 mm
